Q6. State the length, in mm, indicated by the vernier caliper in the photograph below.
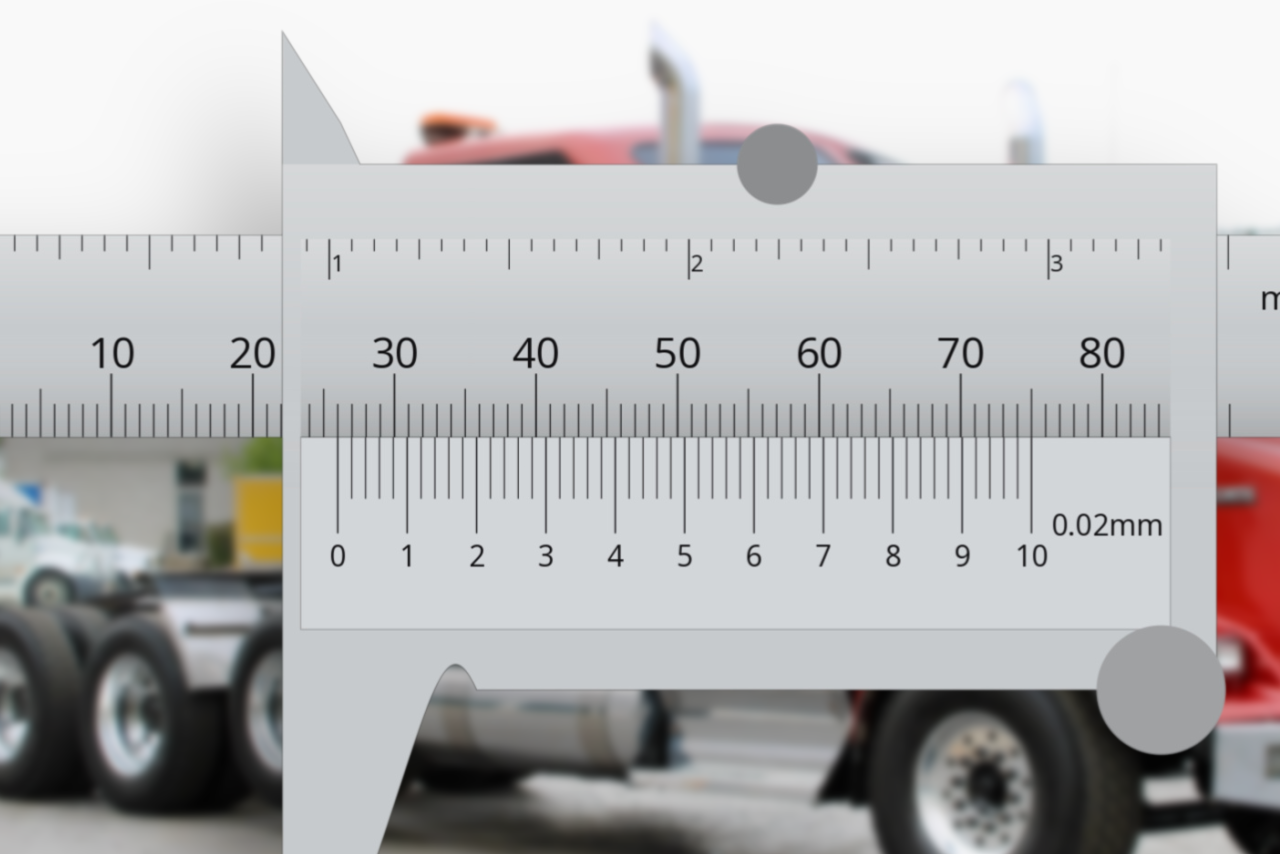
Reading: 26.0 mm
